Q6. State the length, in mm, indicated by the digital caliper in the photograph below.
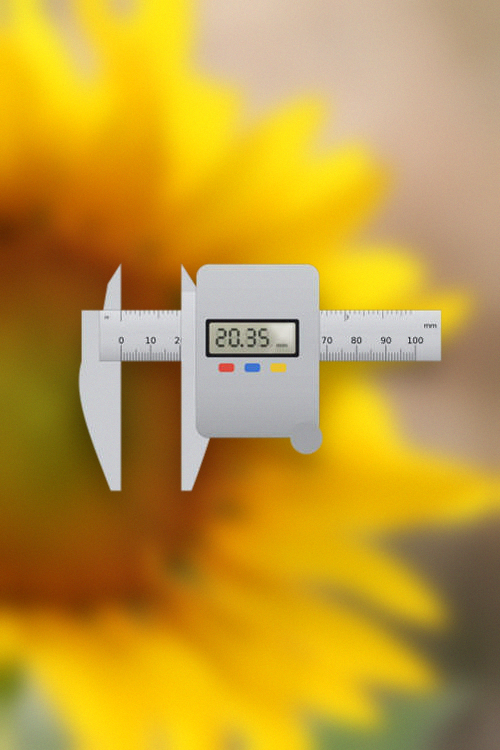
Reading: 20.35 mm
